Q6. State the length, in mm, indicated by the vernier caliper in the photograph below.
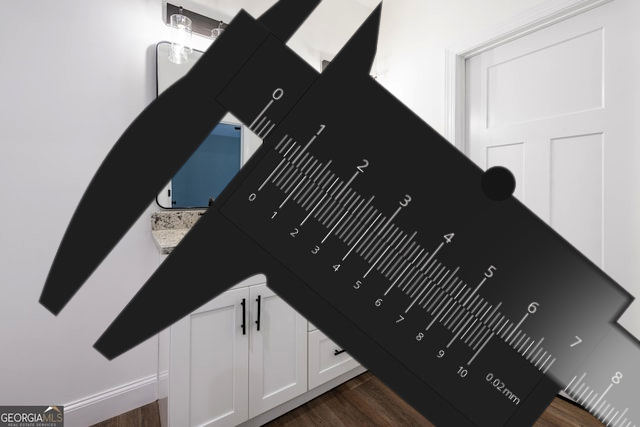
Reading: 8.4 mm
